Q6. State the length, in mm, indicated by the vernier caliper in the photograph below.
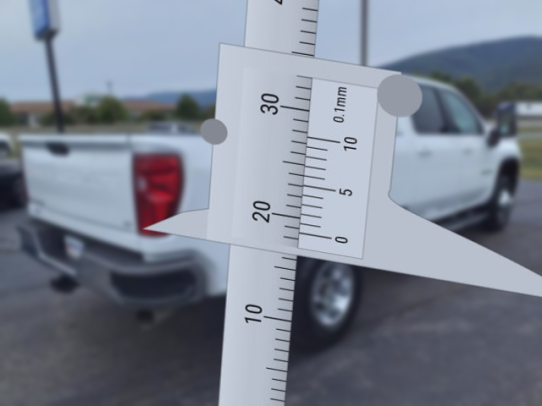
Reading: 18.6 mm
